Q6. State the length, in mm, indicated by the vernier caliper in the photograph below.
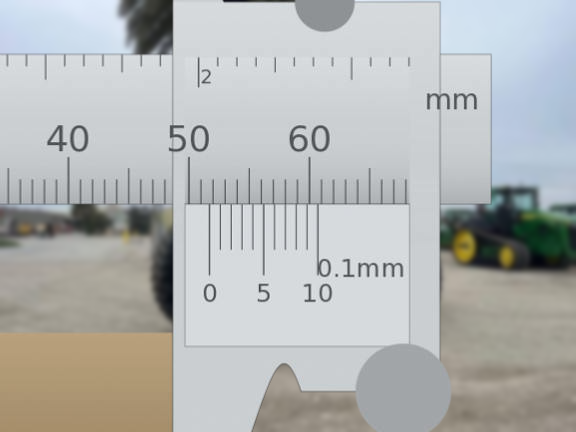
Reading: 51.7 mm
